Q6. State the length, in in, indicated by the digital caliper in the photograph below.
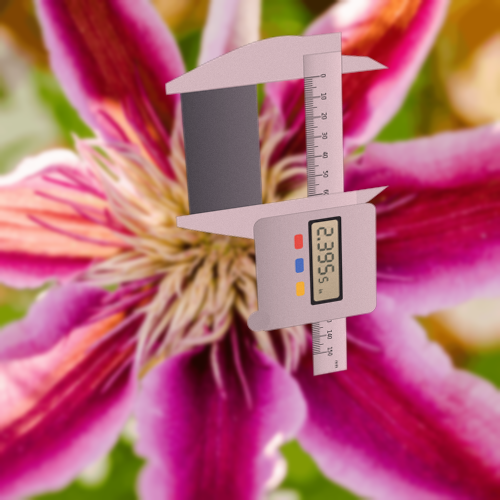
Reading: 2.3955 in
